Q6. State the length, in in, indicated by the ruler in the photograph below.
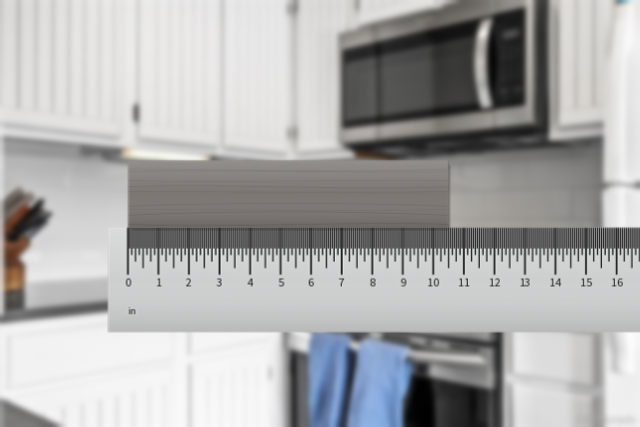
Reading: 10.5 in
